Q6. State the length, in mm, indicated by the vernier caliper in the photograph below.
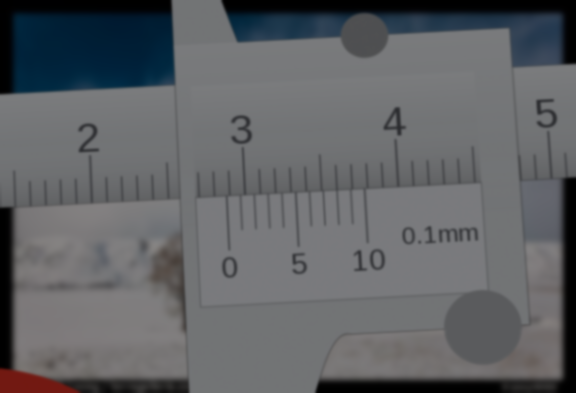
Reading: 28.8 mm
